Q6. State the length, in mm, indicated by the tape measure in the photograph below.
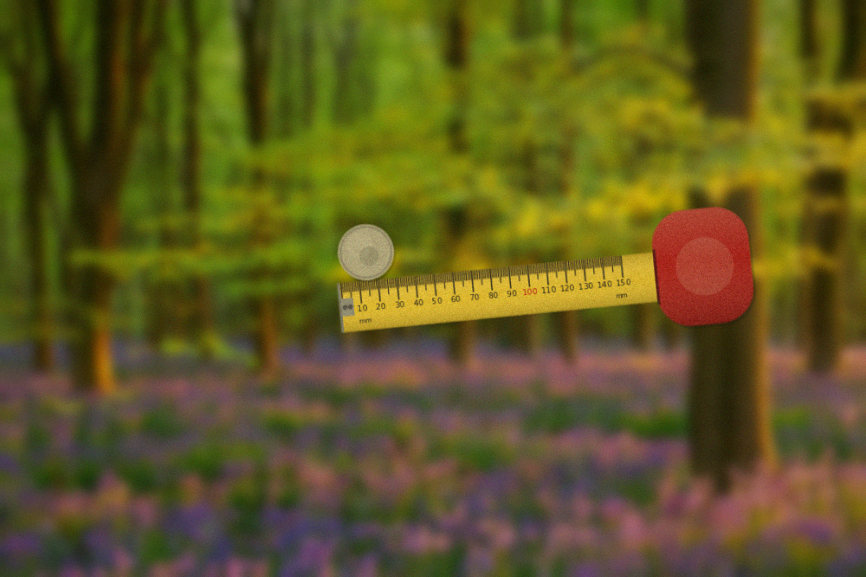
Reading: 30 mm
